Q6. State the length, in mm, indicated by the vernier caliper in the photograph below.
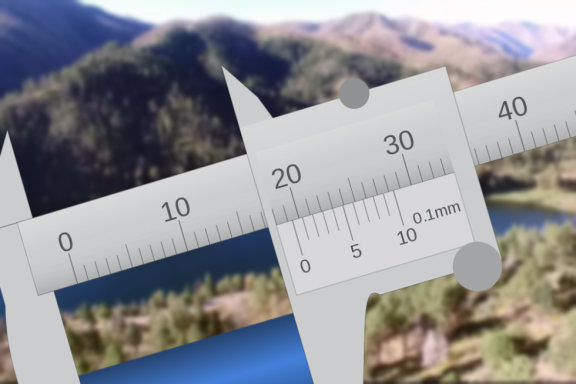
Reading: 19.4 mm
